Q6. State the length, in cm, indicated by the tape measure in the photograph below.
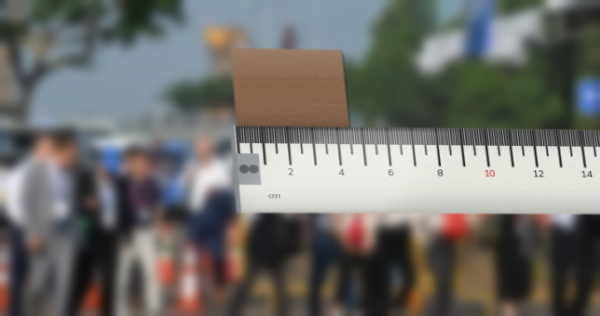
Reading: 4.5 cm
